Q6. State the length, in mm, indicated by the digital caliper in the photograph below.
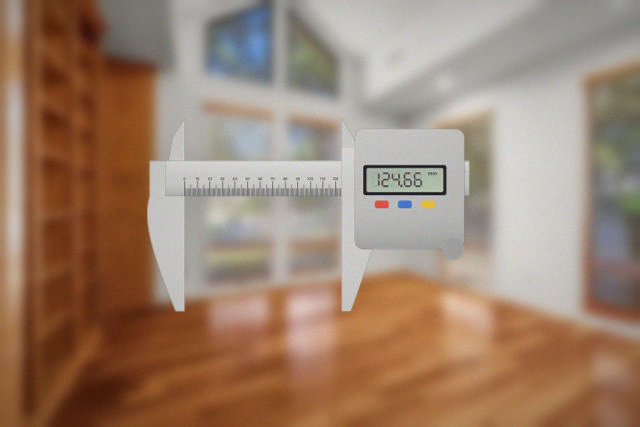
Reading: 124.66 mm
